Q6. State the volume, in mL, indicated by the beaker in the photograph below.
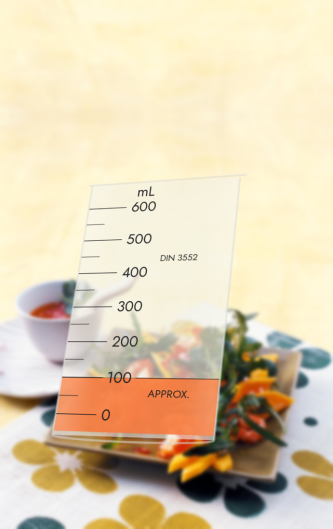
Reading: 100 mL
